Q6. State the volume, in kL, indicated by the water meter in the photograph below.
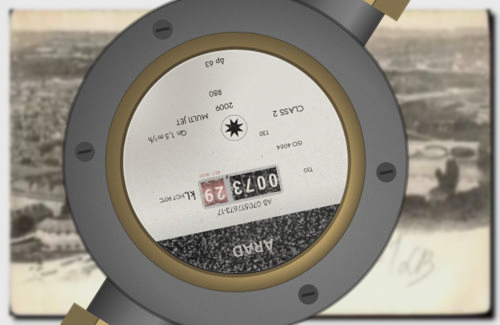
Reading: 73.29 kL
